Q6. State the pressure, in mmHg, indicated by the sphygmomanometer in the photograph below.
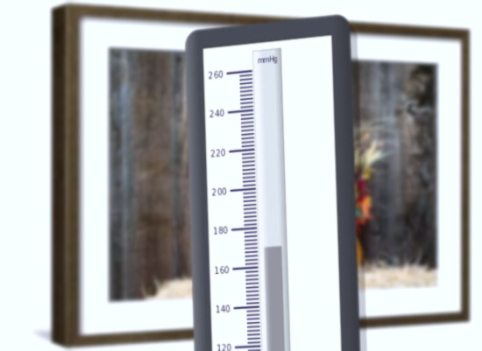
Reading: 170 mmHg
